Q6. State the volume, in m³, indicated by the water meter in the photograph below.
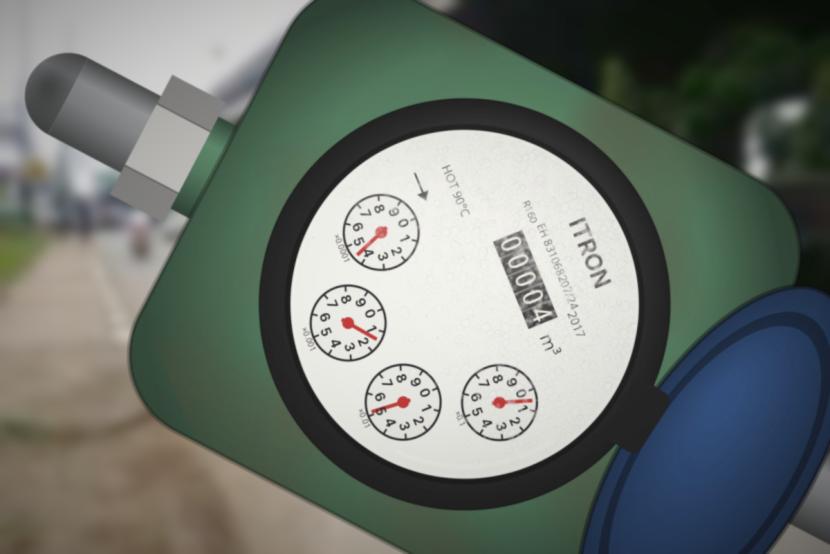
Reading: 4.0514 m³
